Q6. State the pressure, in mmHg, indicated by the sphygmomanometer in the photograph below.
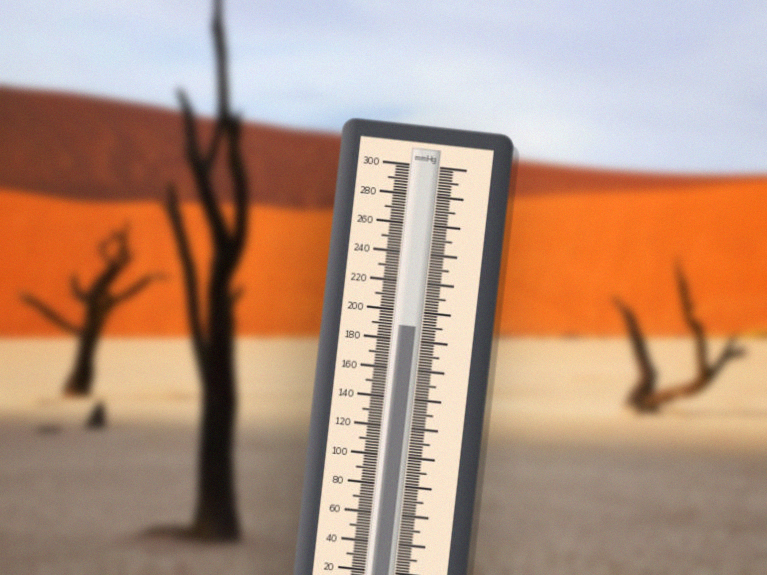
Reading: 190 mmHg
